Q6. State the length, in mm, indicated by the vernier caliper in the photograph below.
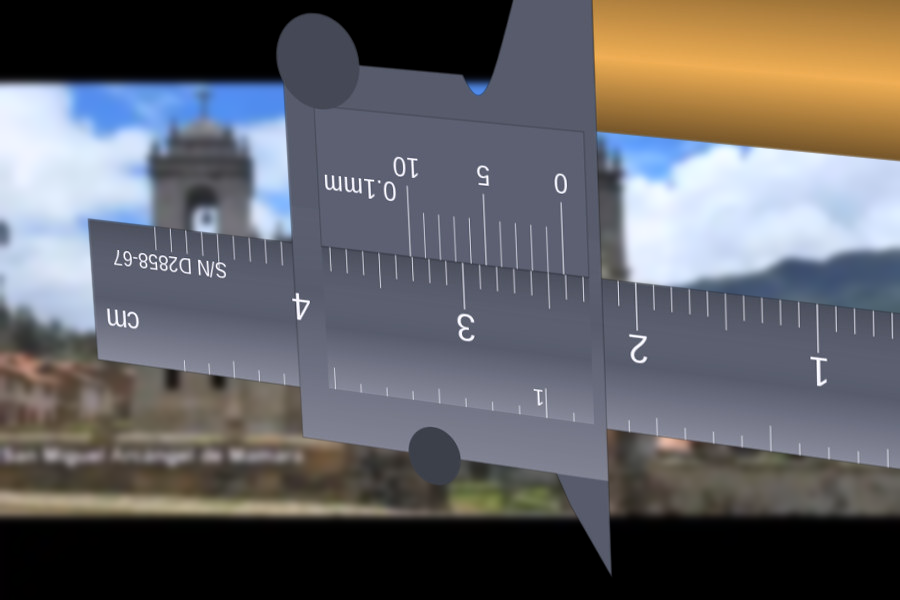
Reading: 24.1 mm
